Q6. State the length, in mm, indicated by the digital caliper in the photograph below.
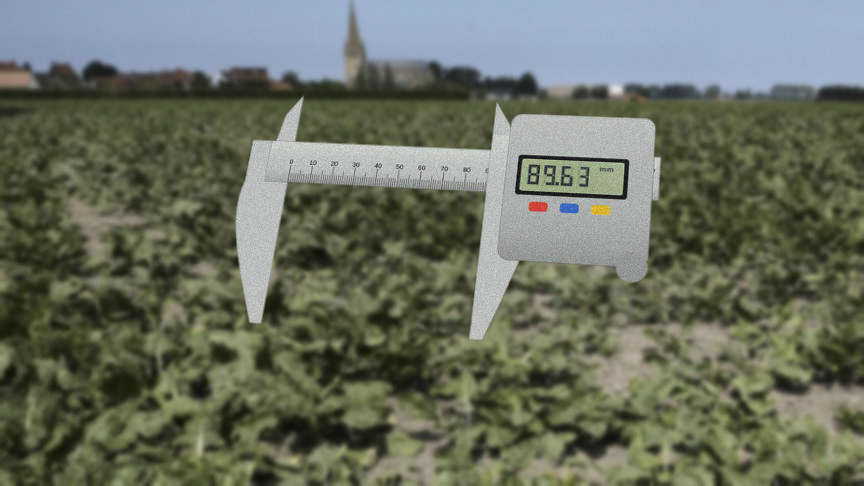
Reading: 89.63 mm
